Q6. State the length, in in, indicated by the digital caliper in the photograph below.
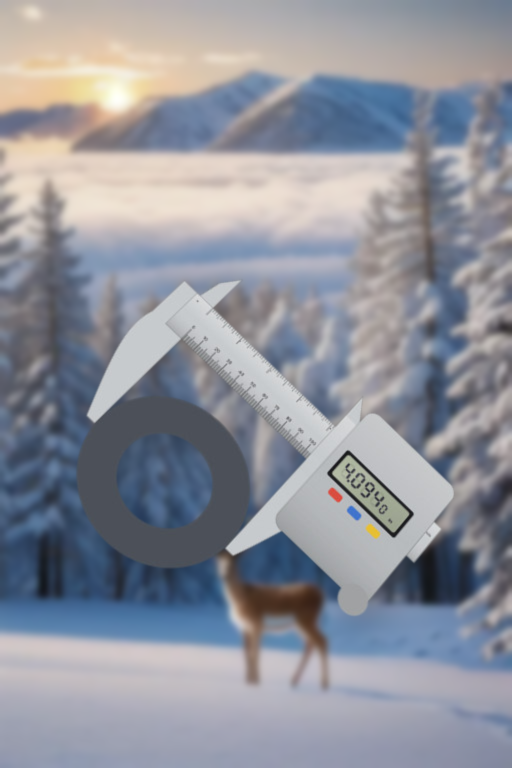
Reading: 4.0940 in
